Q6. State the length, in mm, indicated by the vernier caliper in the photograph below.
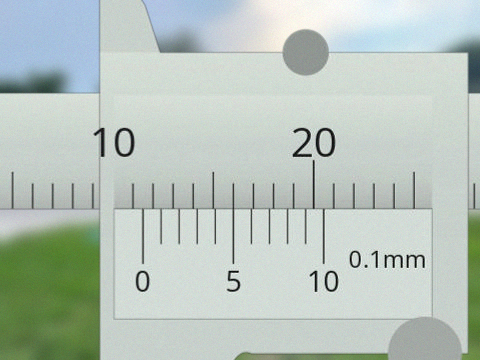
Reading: 11.5 mm
